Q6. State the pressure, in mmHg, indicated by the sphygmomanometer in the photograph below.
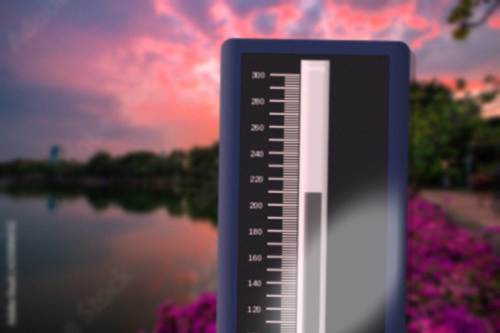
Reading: 210 mmHg
